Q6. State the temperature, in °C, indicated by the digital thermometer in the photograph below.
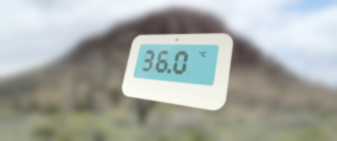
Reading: 36.0 °C
